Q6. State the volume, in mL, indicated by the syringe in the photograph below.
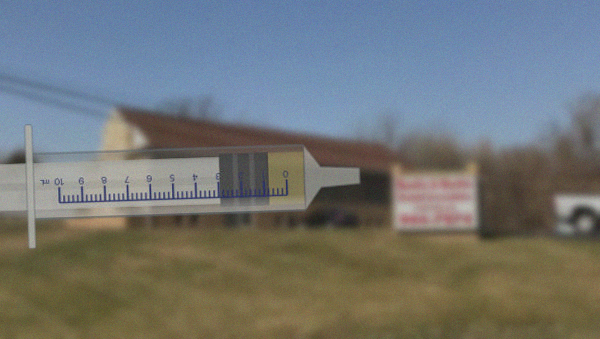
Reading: 0.8 mL
